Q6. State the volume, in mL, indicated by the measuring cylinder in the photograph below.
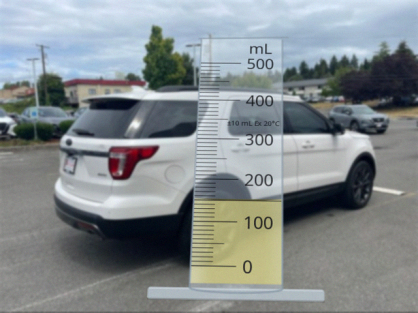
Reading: 150 mL
